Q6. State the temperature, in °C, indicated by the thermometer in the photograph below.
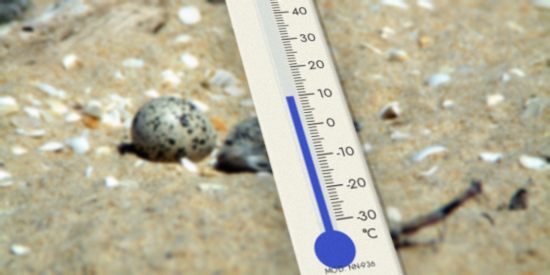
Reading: 10 °C
